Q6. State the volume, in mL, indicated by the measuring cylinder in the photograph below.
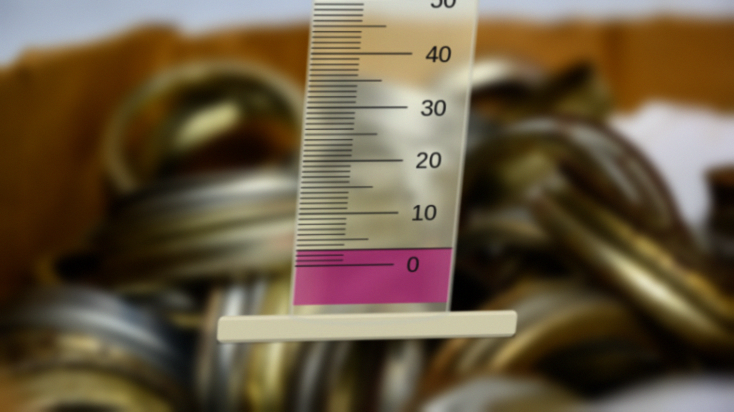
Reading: 3 mL
